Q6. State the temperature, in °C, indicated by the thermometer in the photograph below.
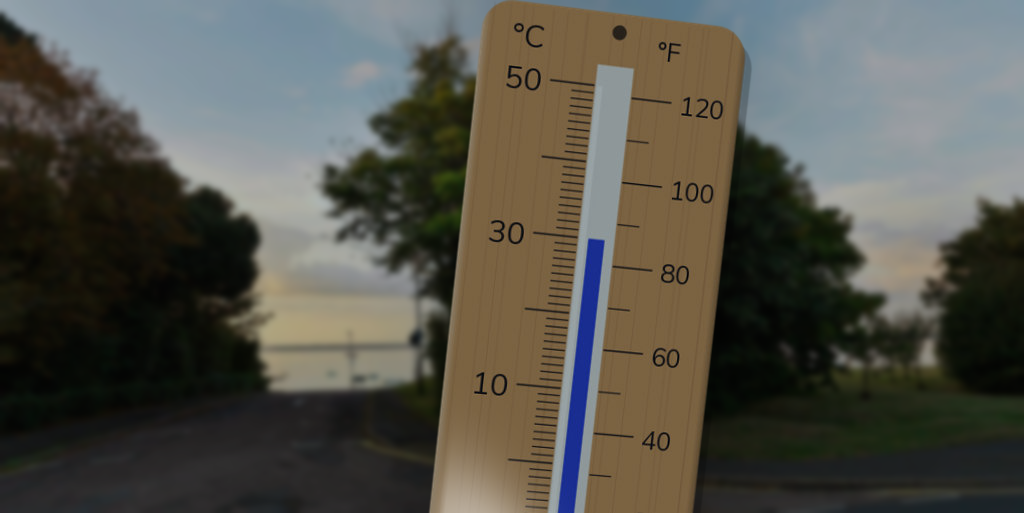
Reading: 30 °C
